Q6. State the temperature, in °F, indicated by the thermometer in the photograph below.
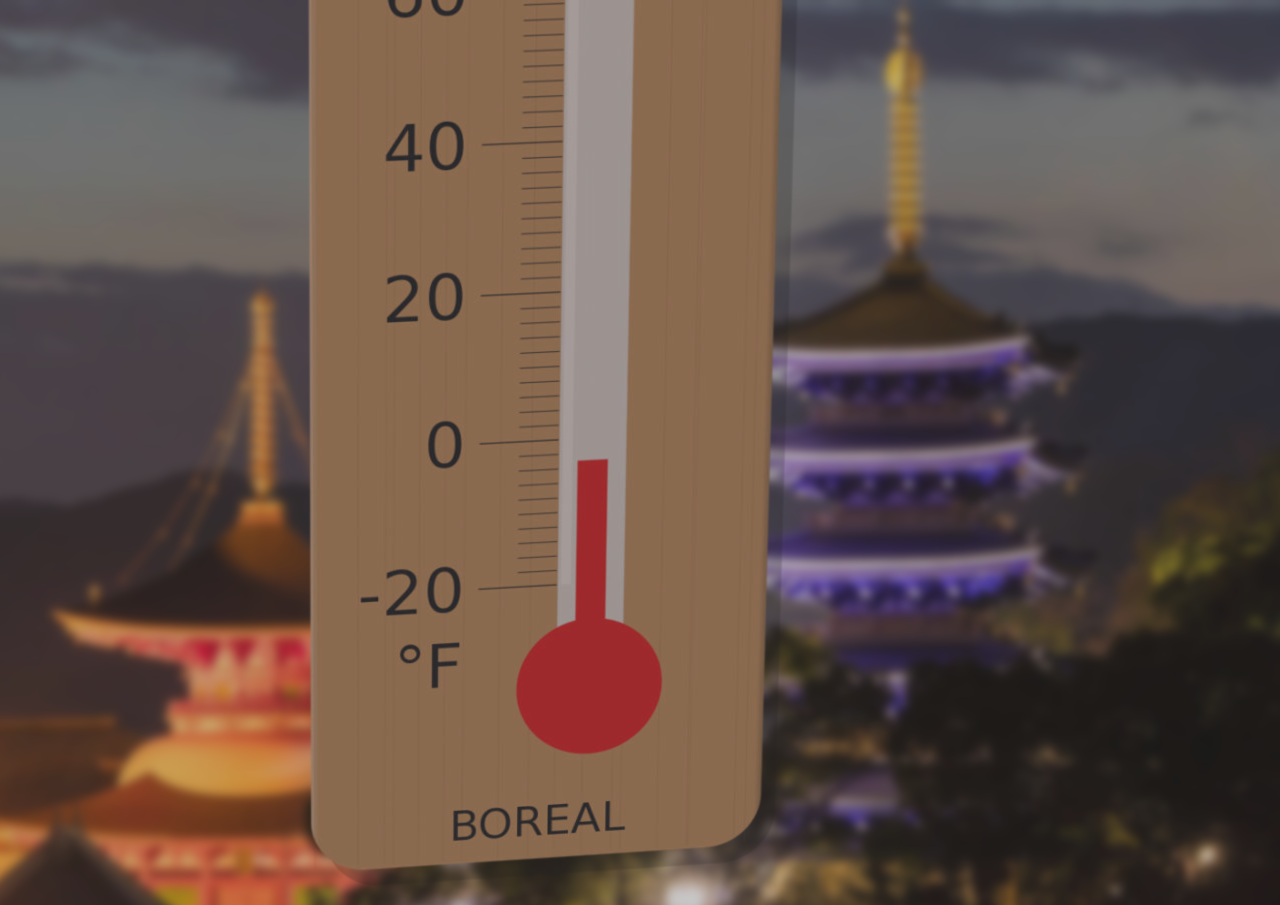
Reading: -3 °F
